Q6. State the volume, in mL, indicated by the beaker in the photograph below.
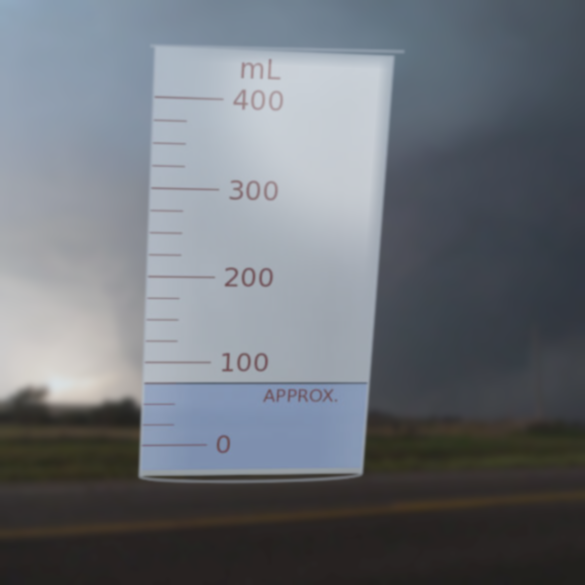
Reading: 75 mL
